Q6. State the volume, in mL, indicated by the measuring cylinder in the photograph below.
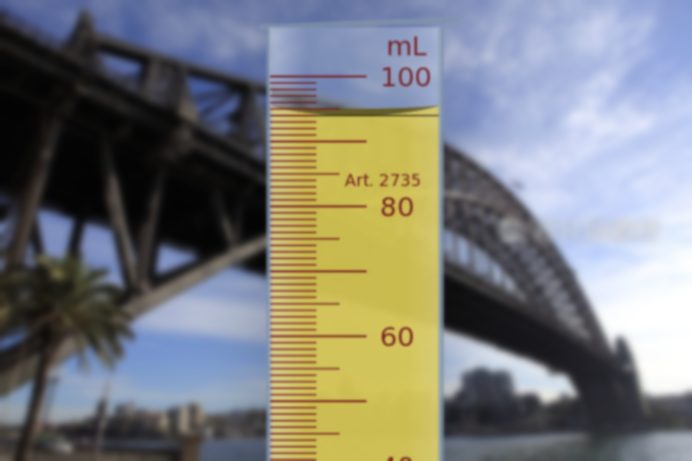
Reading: 94 mL
